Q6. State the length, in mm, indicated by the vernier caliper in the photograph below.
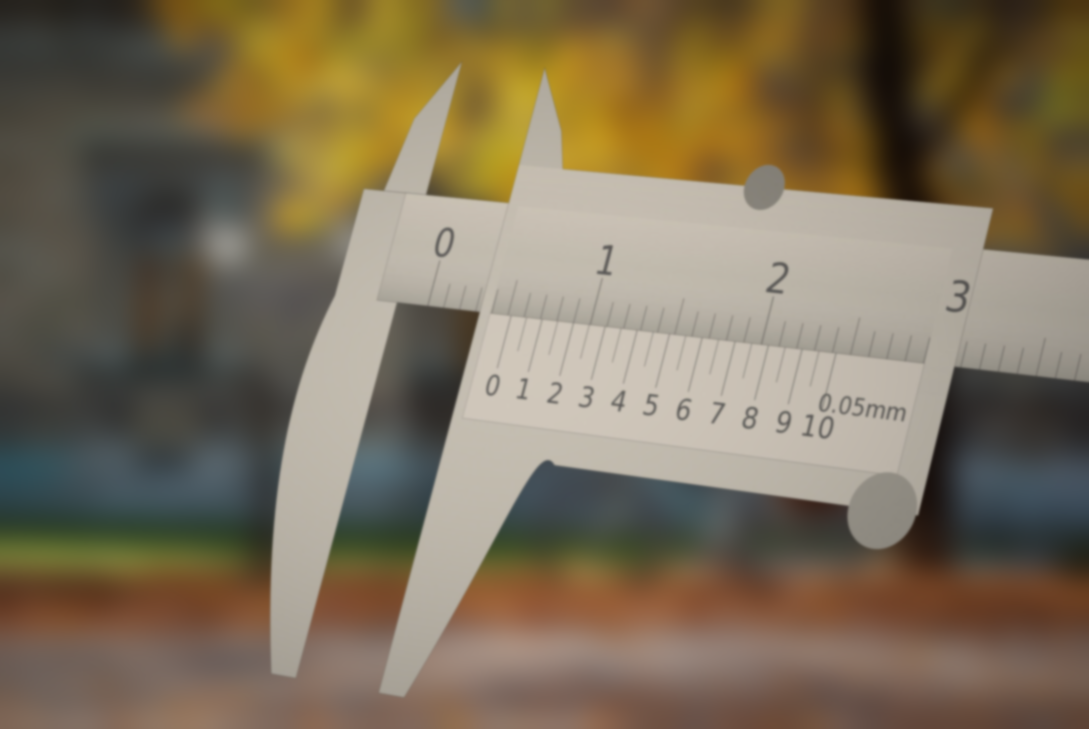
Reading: 5.2 mm
